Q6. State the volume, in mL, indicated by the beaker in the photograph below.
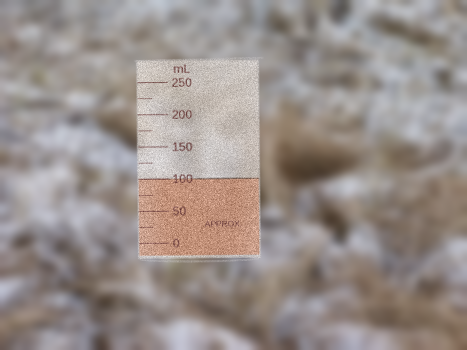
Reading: 100 mL
